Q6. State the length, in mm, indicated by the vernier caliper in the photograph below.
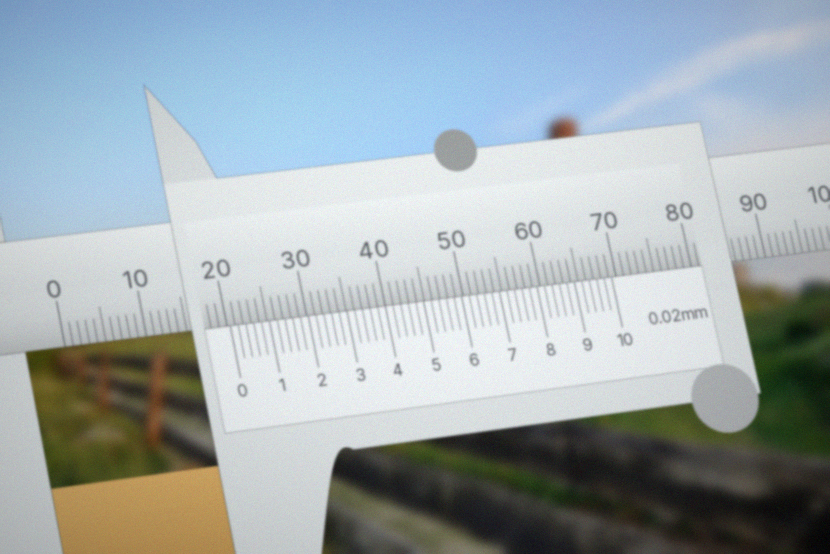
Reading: 20.4 mm
